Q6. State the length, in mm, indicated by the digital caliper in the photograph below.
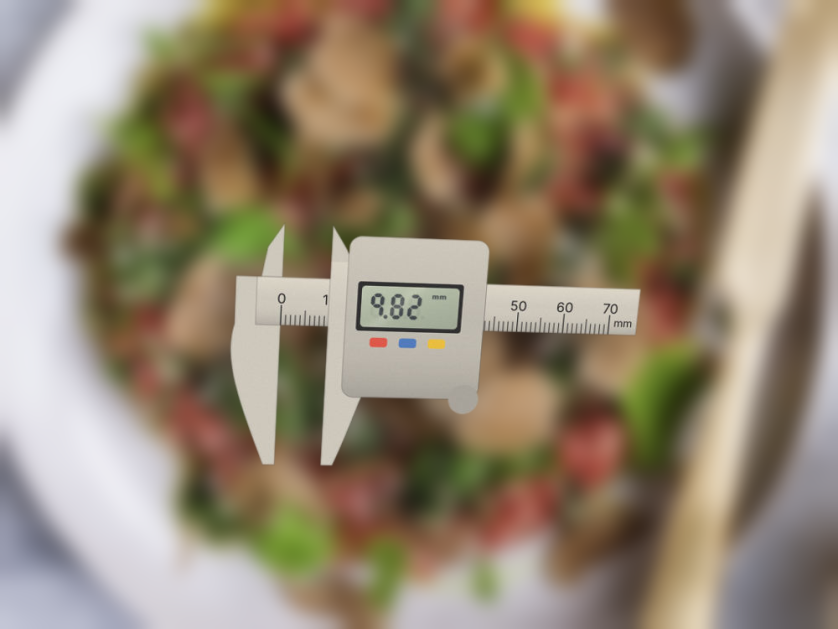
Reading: 9.82 mm
